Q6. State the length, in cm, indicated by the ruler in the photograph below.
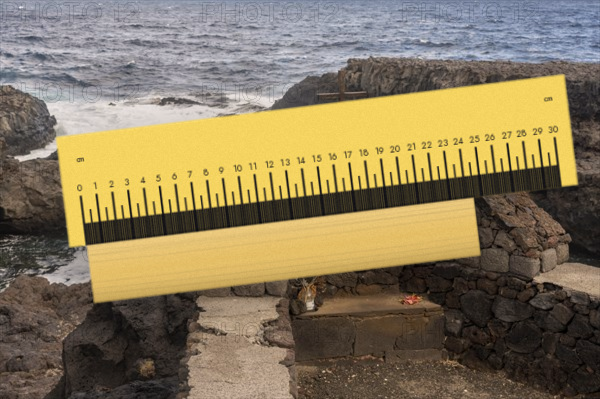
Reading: 24.5 cm
